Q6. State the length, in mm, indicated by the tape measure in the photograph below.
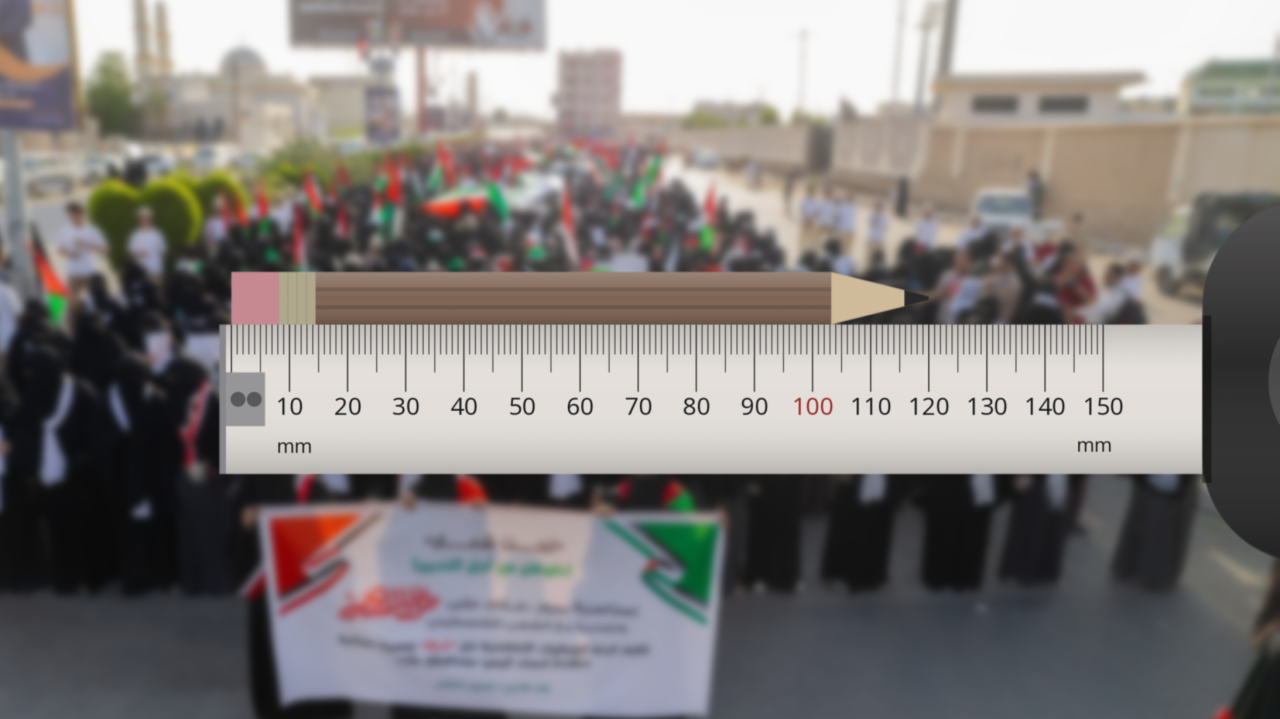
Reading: 120 mm
